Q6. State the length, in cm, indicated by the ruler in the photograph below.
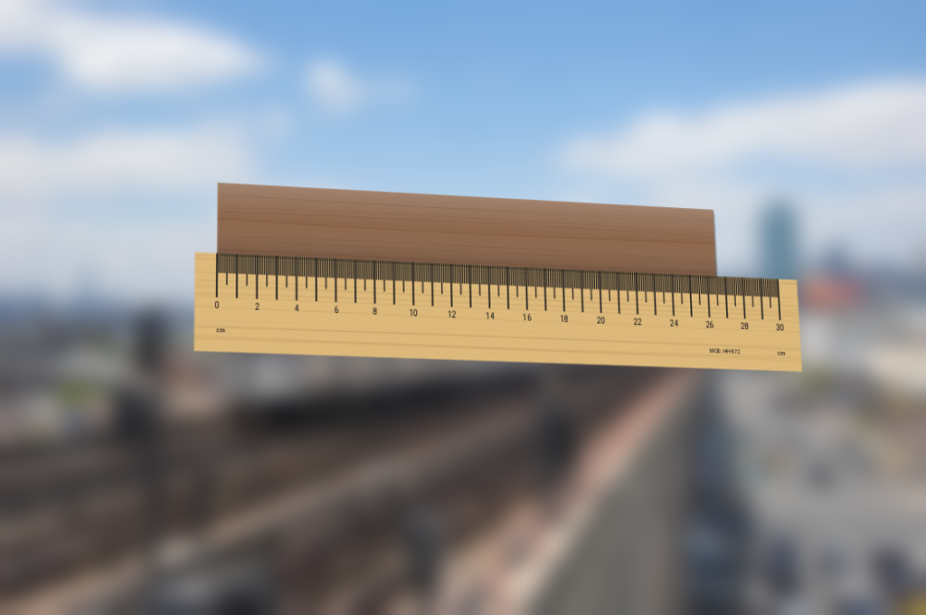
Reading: 26.5 cm
